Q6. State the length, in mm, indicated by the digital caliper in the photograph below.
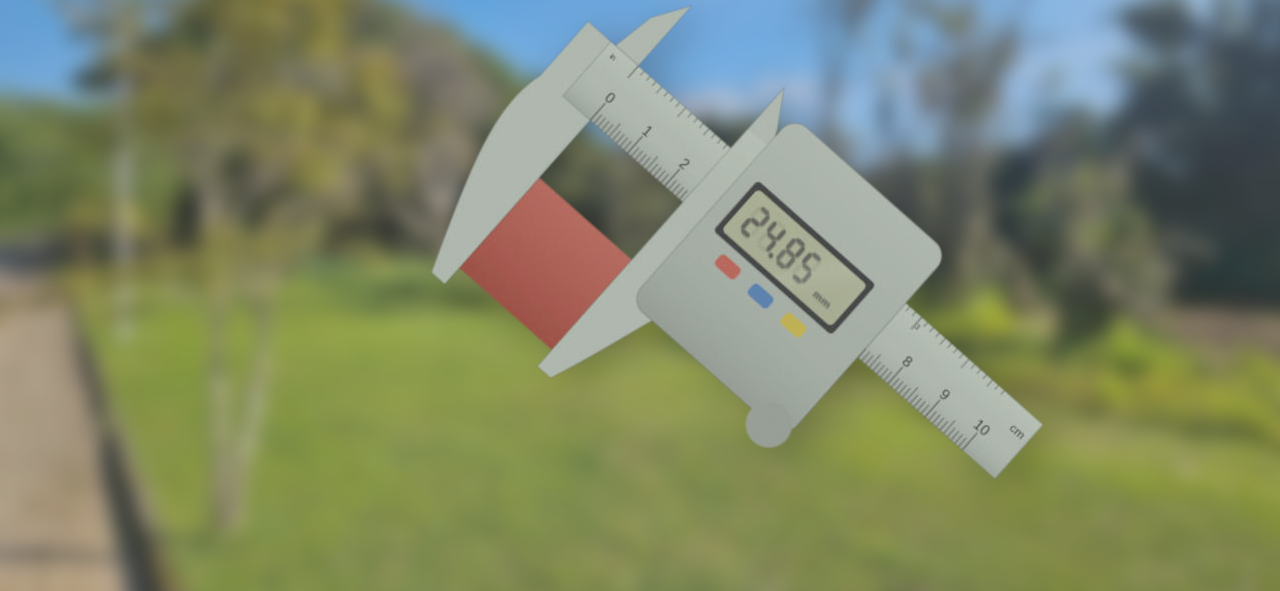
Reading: 24.85 mm
